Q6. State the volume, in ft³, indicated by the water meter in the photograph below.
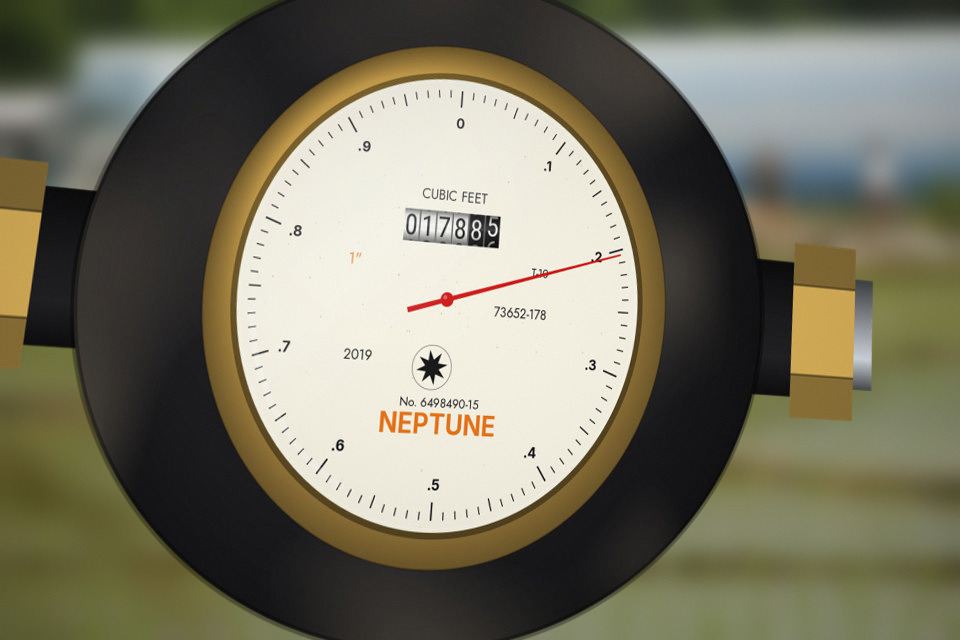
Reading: 17885.20 ft³
